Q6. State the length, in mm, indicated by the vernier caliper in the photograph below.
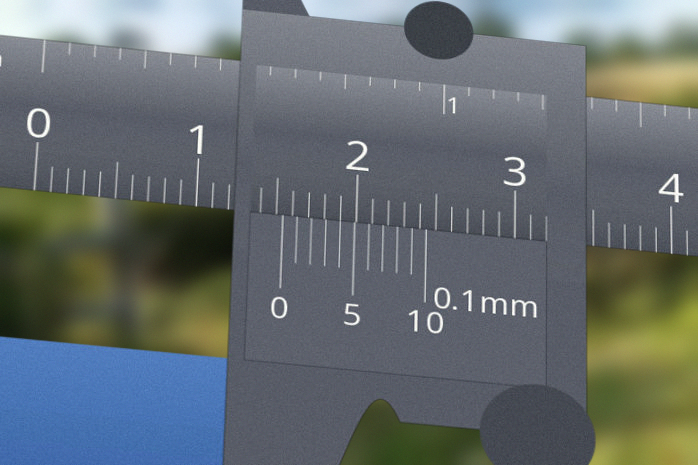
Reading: 15.4 mm
